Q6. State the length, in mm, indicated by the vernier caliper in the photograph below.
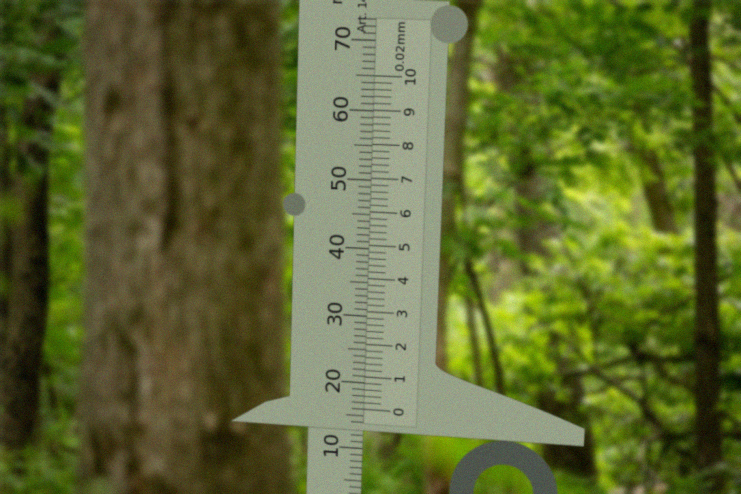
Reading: 16.0 mm
